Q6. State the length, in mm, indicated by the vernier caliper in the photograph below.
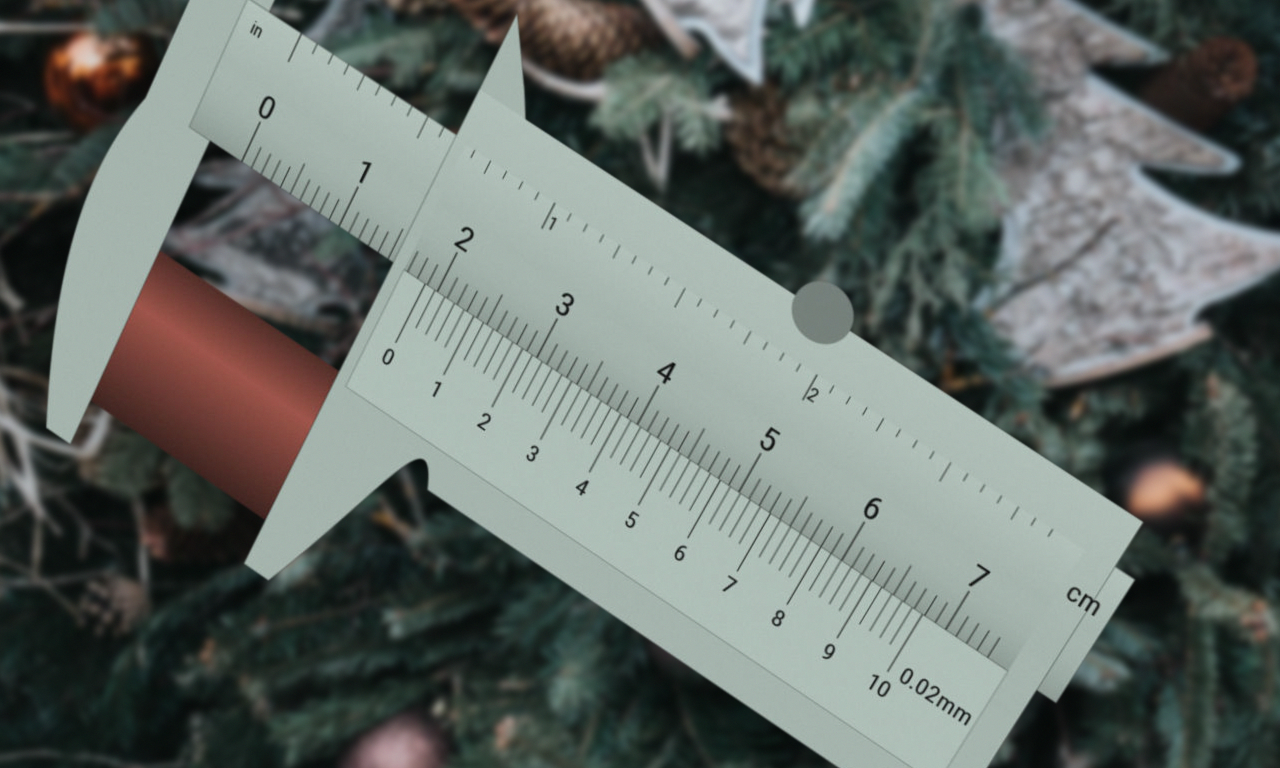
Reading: 18.8 mm
